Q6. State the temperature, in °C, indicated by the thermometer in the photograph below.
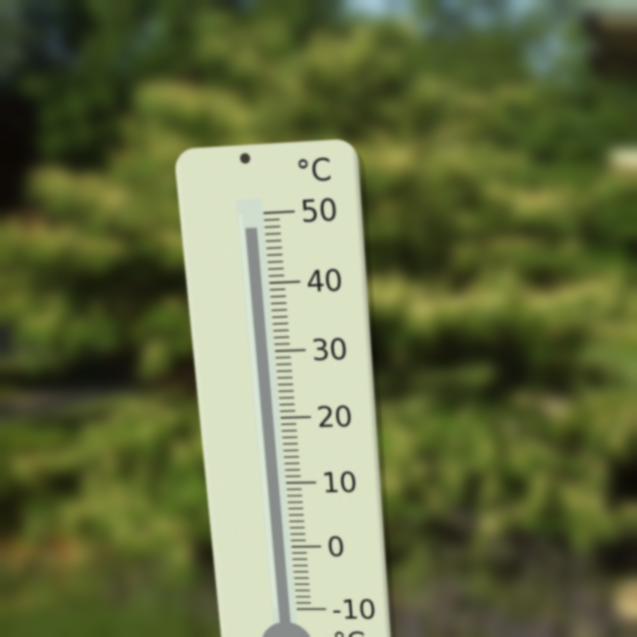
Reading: 48 °C
